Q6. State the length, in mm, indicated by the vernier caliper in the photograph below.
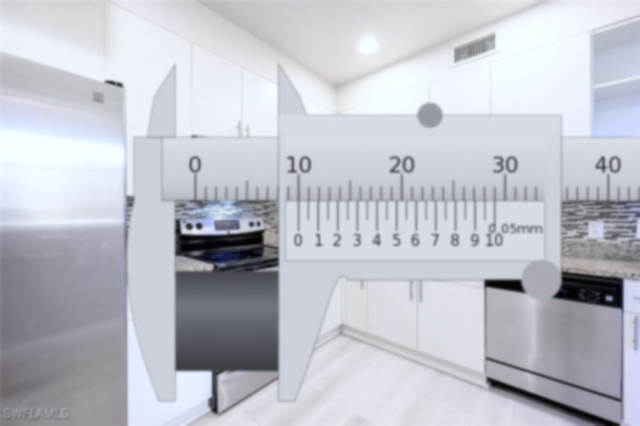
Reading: 10.0 mm
